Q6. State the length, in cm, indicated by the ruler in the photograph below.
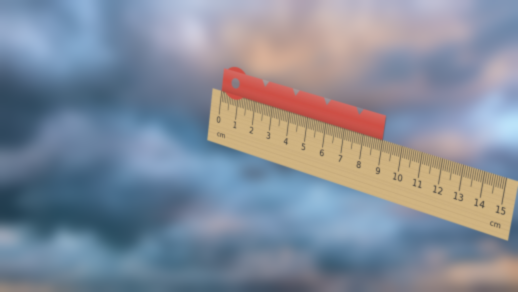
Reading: 9 cm
